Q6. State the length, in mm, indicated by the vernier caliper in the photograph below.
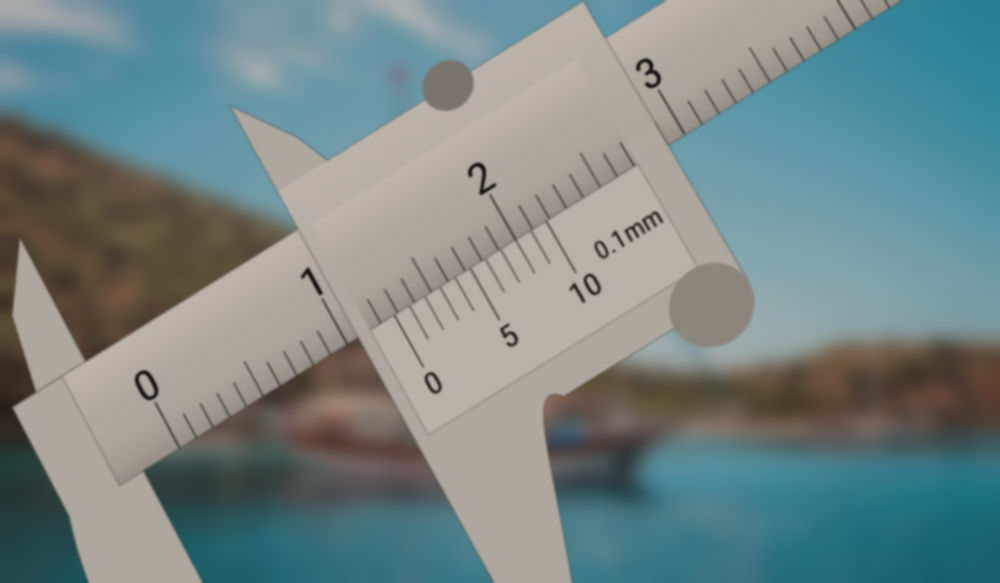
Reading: 12.8 mm
